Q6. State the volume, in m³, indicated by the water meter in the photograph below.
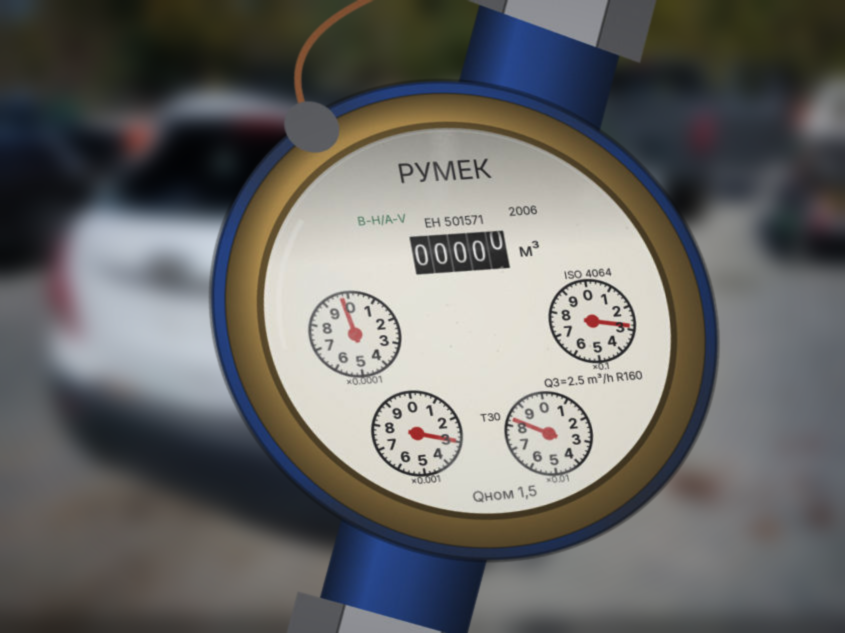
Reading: 0.2829 m³
